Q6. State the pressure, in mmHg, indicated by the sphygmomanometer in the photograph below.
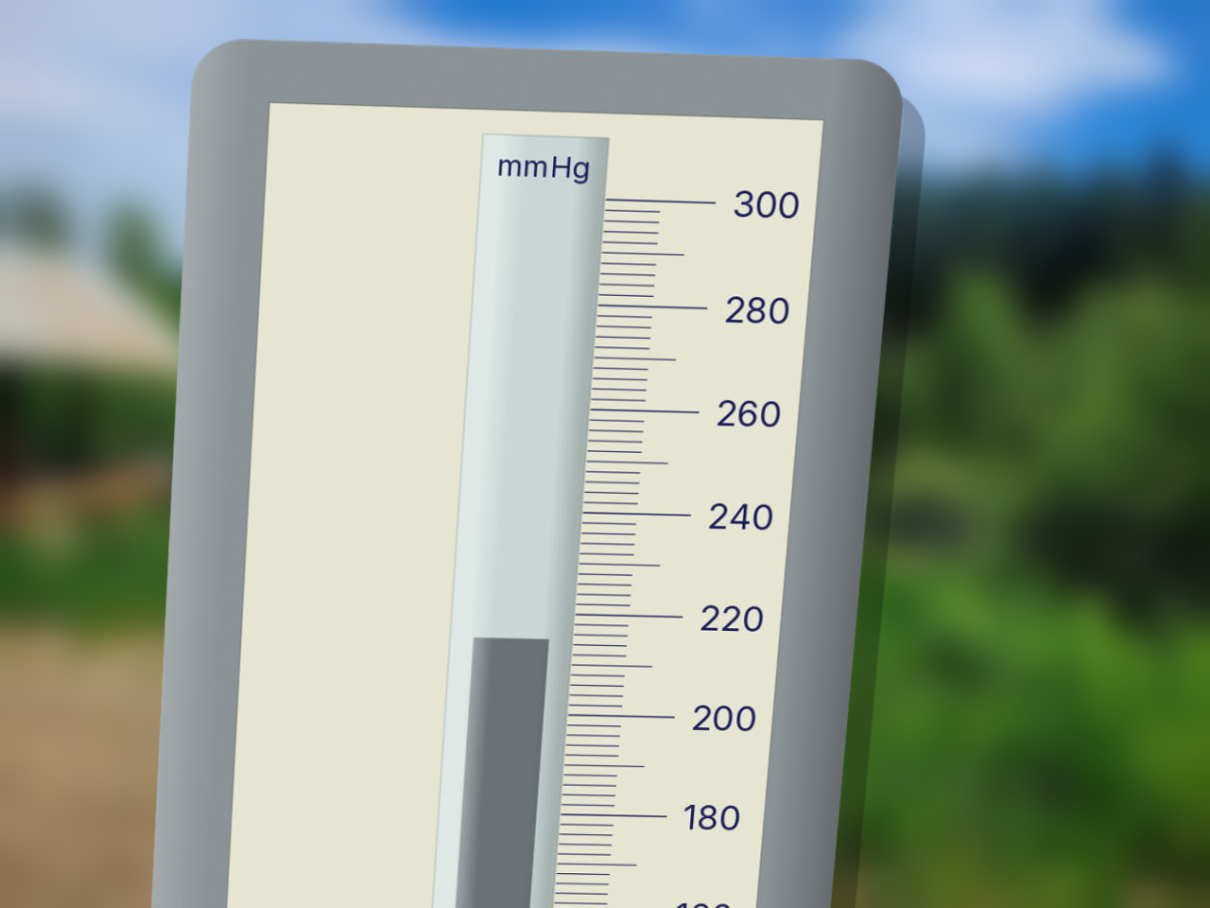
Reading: 215 mmHg
